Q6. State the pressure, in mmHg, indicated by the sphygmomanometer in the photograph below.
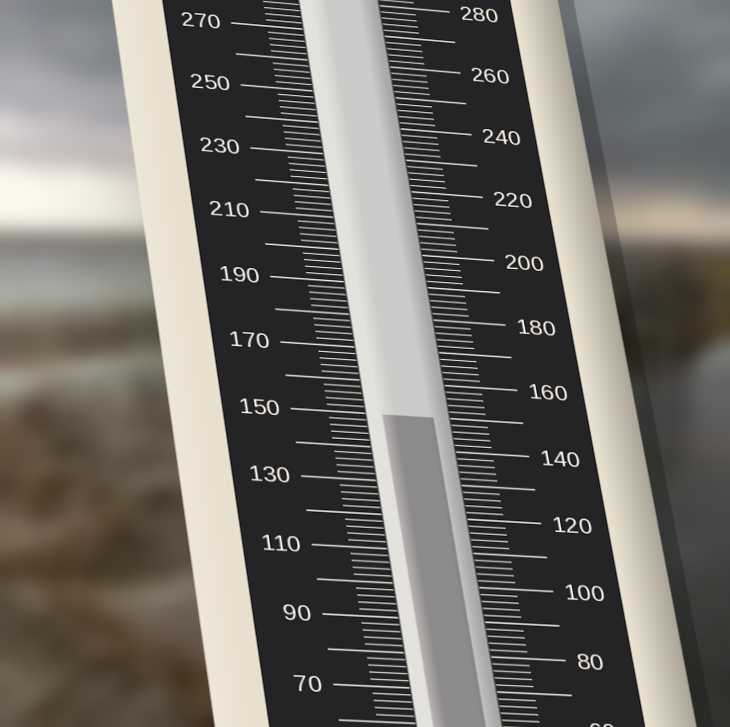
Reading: 150 mmHg
